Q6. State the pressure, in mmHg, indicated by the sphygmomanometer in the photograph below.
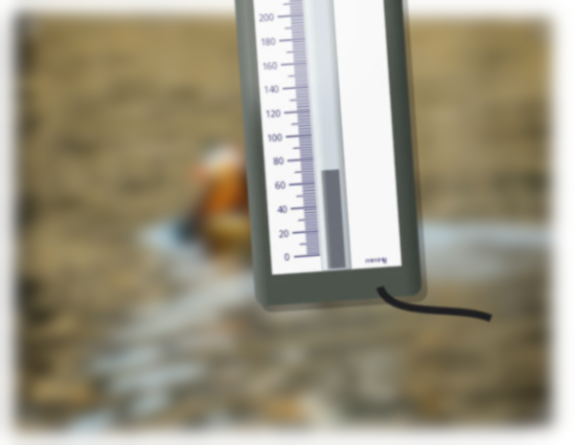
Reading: 70 mmHg
